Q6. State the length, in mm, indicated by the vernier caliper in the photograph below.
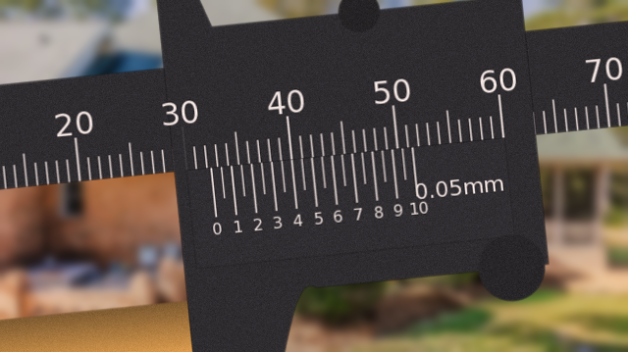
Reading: 32.4 mm
